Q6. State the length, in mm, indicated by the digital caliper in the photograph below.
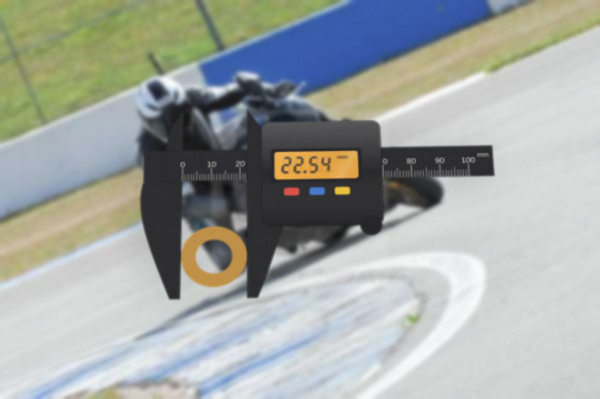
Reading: 22.54 mm
